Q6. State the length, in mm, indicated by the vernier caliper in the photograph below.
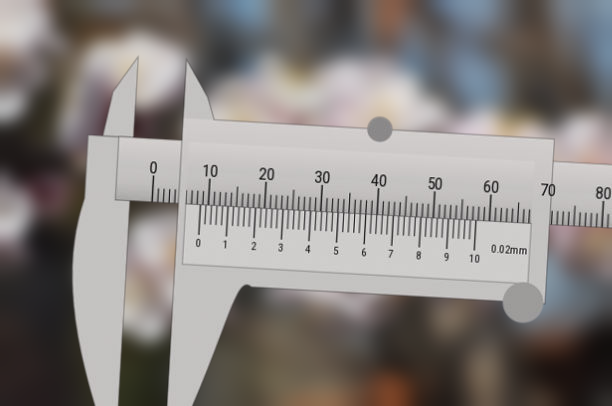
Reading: 8.6 mm
